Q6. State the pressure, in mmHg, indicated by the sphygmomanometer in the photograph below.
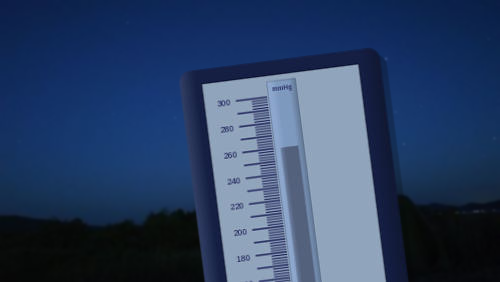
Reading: 260 mmHg
